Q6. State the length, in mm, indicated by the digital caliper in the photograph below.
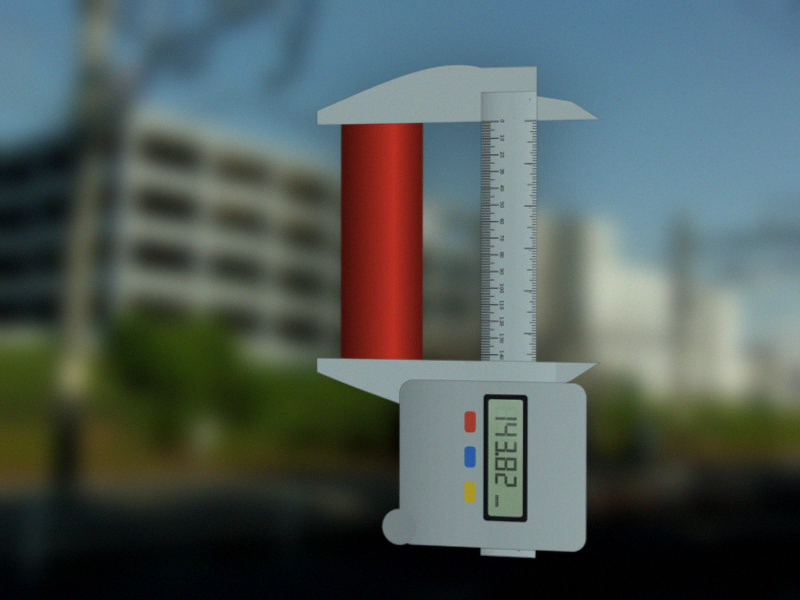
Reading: 143.82 mm
